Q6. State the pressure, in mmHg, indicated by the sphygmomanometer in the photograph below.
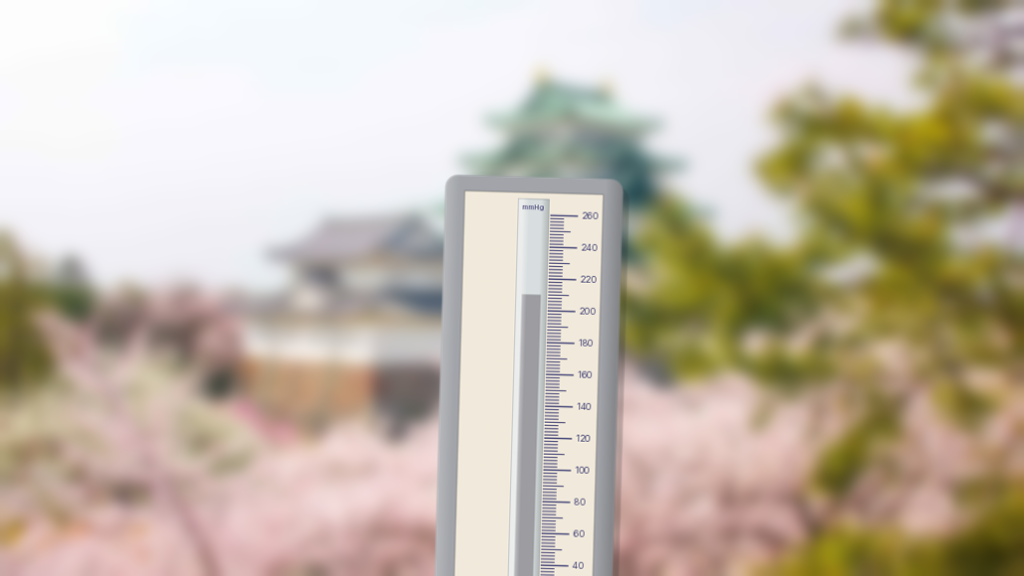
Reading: 210 mmHg
